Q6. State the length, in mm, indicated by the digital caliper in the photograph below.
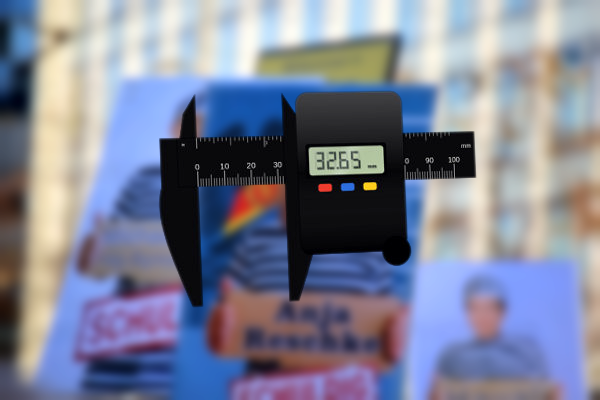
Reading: 32.65 mm
